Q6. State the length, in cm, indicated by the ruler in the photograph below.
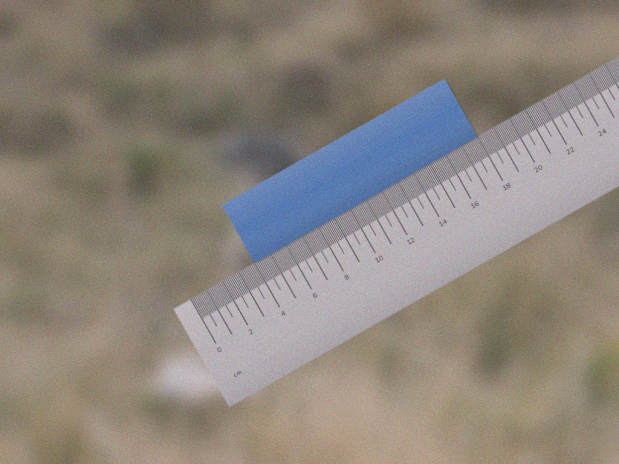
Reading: 14 cm
